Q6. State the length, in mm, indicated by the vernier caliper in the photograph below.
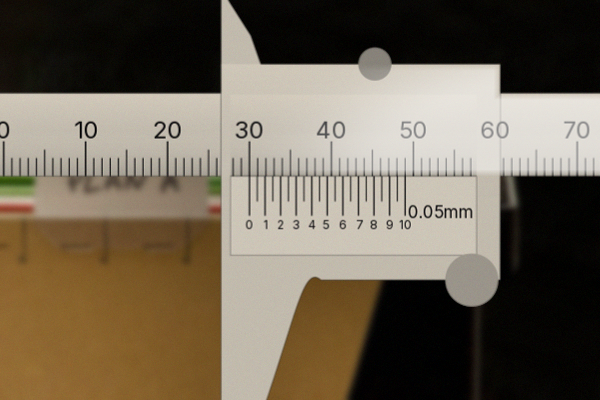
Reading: 30.0 mm
